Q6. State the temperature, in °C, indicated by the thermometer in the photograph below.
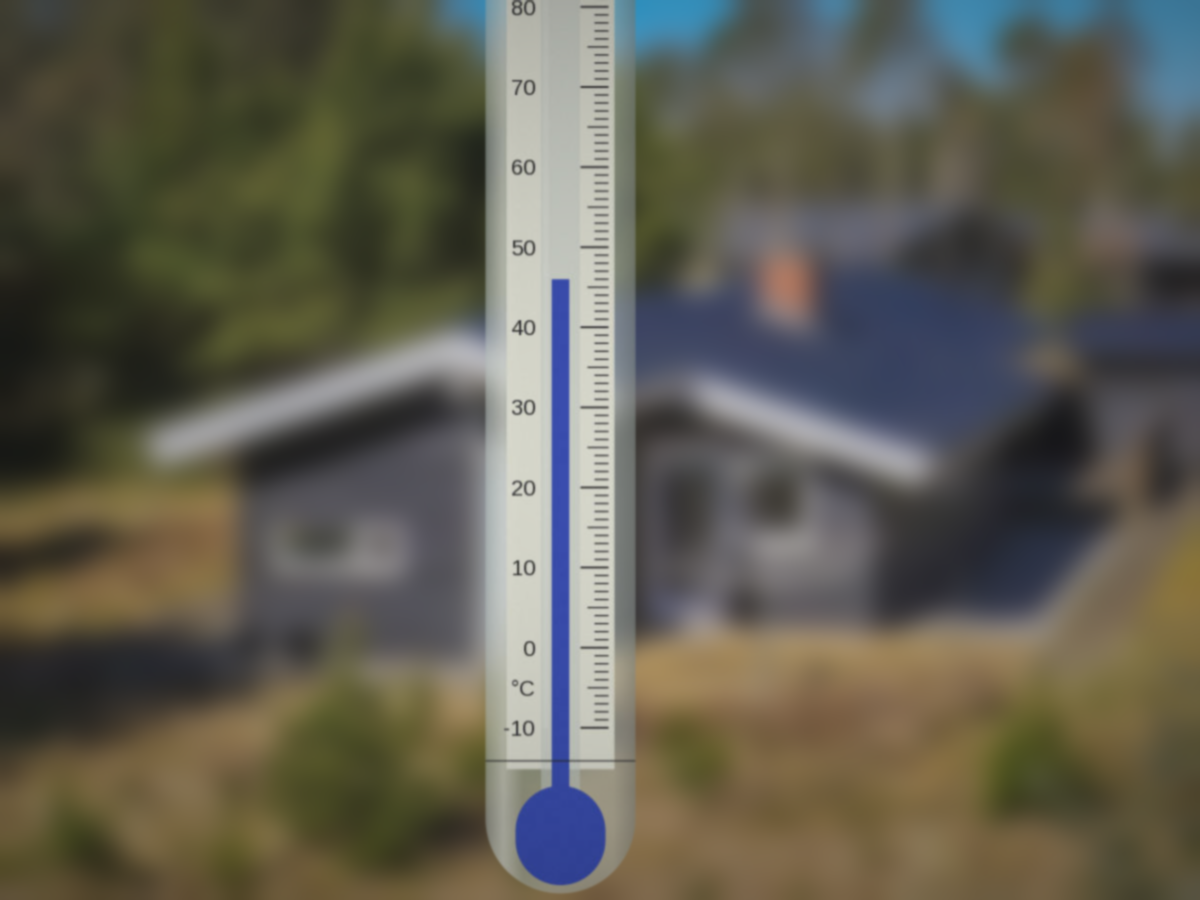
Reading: 46 °C
